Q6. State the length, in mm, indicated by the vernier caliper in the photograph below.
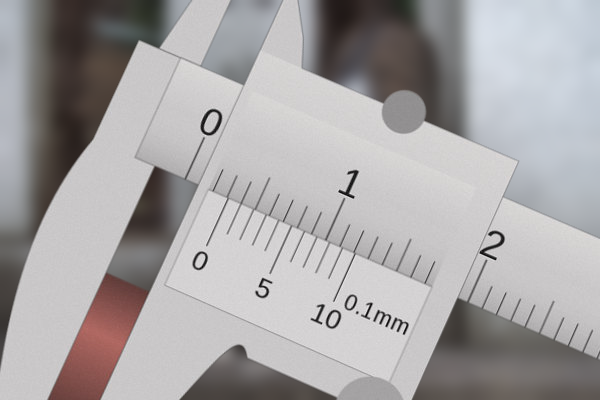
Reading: 3.1 mm
